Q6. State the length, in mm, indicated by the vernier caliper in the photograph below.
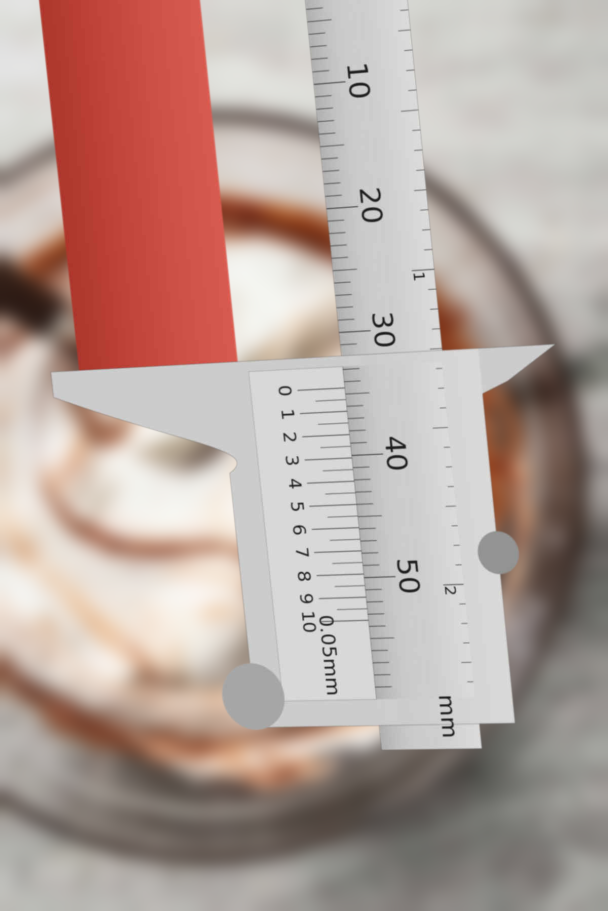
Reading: 34.5 mm
